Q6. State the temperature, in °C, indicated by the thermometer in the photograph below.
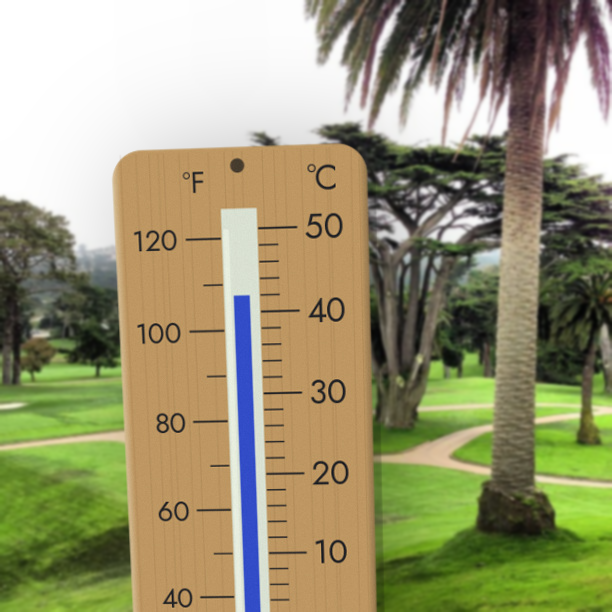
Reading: 42 °C
